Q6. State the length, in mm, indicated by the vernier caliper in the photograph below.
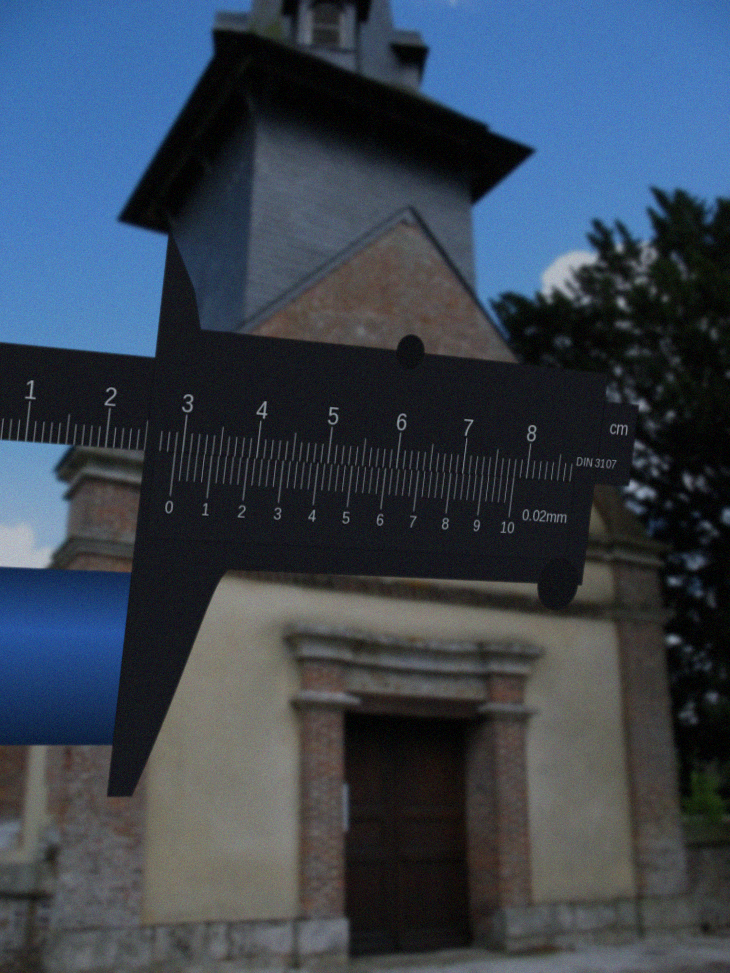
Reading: 29.0 mm
